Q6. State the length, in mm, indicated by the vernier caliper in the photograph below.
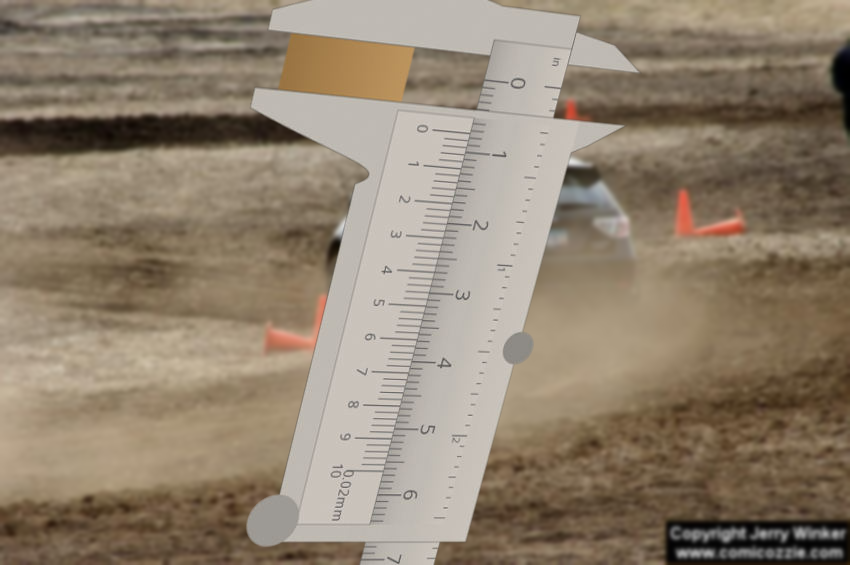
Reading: 7.4 mm
